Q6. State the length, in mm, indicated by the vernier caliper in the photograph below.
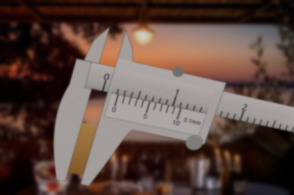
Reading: 2.2 mm
